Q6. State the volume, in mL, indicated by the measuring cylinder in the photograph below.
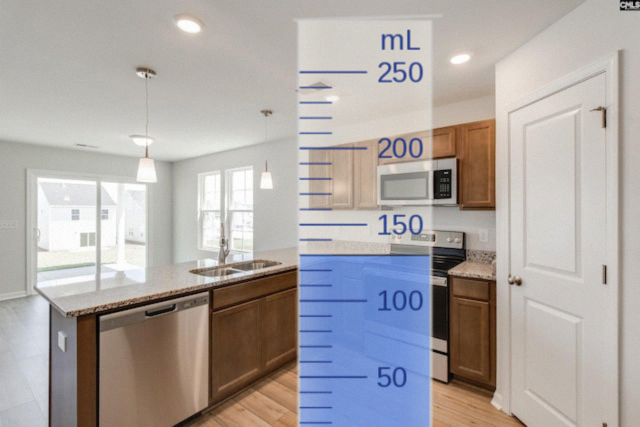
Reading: 130 mL
